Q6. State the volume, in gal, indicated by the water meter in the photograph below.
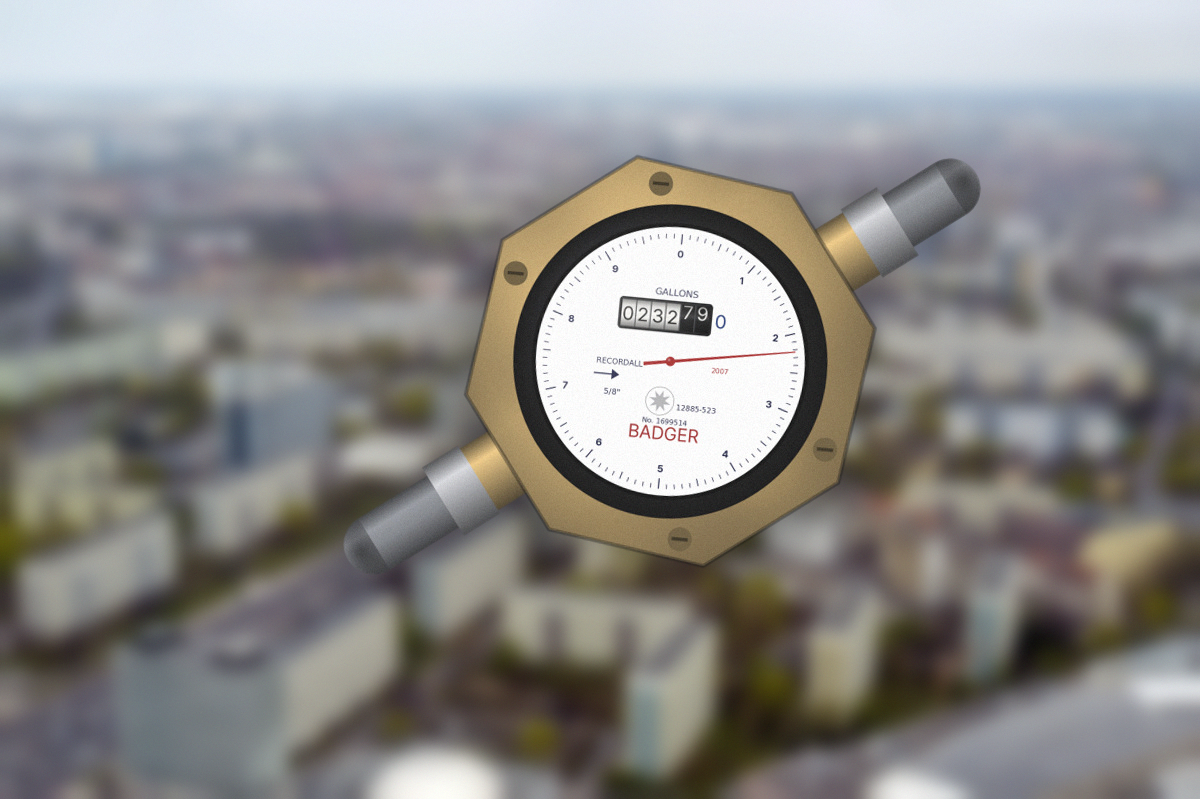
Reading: 232792.2 gal
